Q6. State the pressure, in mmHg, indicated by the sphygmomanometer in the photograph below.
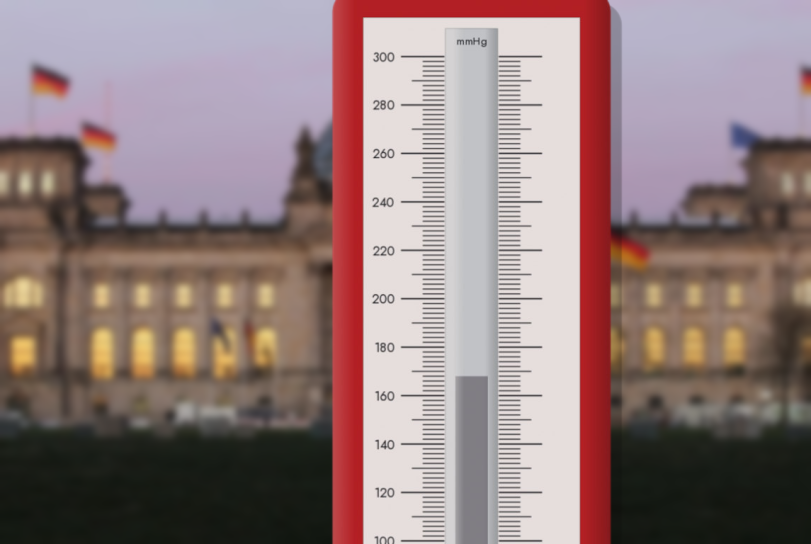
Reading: 168 mmHg
